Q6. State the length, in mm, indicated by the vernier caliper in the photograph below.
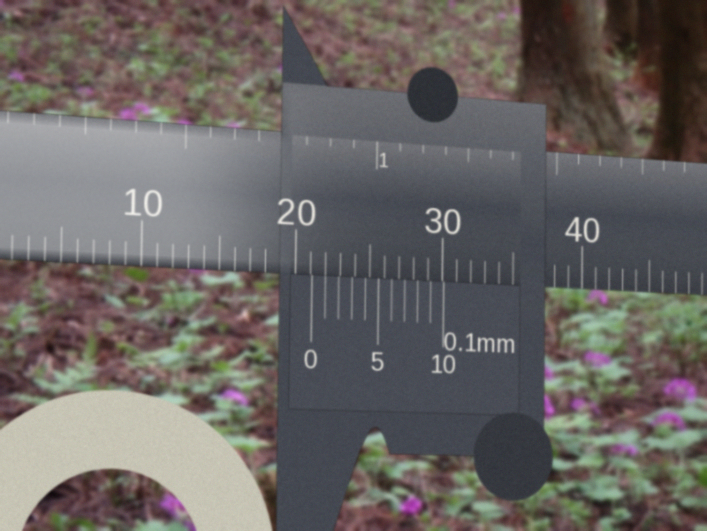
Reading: 21.1 mm
